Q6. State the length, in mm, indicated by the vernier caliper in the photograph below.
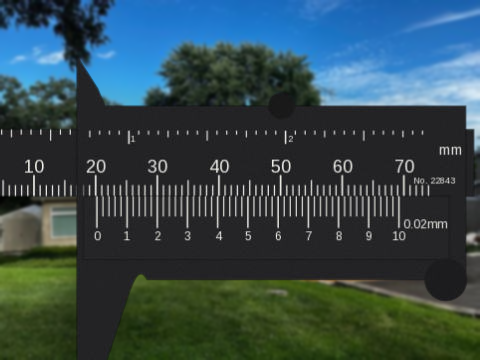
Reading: 20.2 mm
